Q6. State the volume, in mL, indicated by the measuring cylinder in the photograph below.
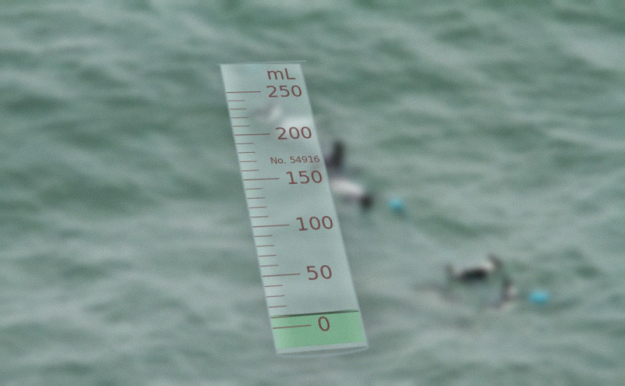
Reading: 10 mL
